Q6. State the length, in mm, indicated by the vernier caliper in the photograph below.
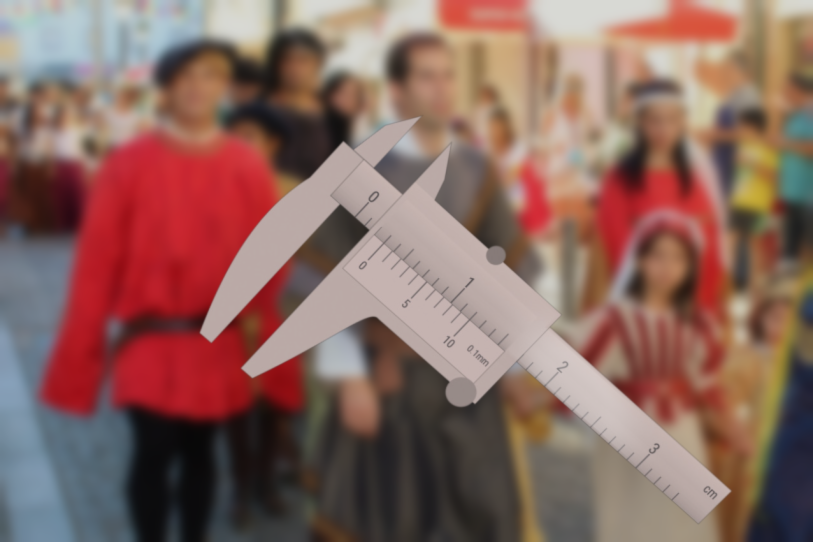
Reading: 3.0 mm
